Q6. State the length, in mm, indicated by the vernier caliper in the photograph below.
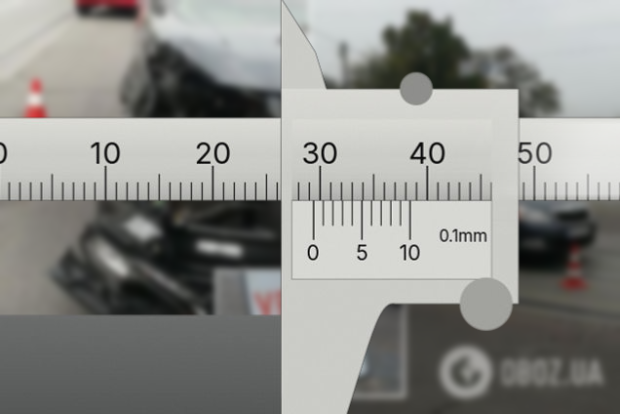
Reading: 29.4 mm
